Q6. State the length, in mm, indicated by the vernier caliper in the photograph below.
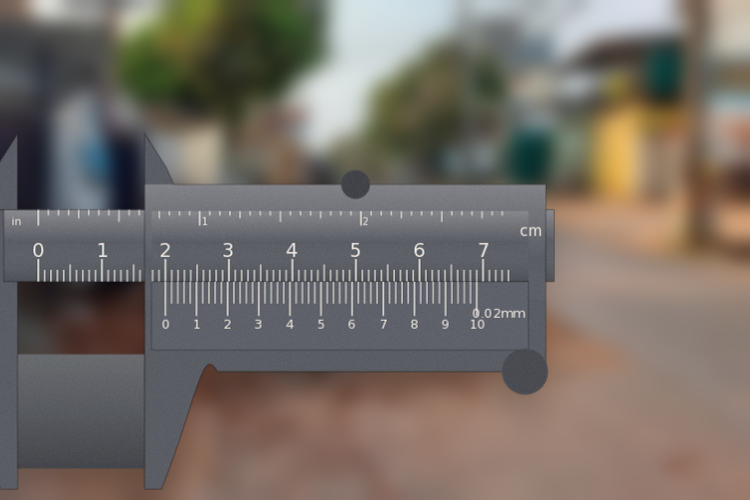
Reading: 20.0 mm
